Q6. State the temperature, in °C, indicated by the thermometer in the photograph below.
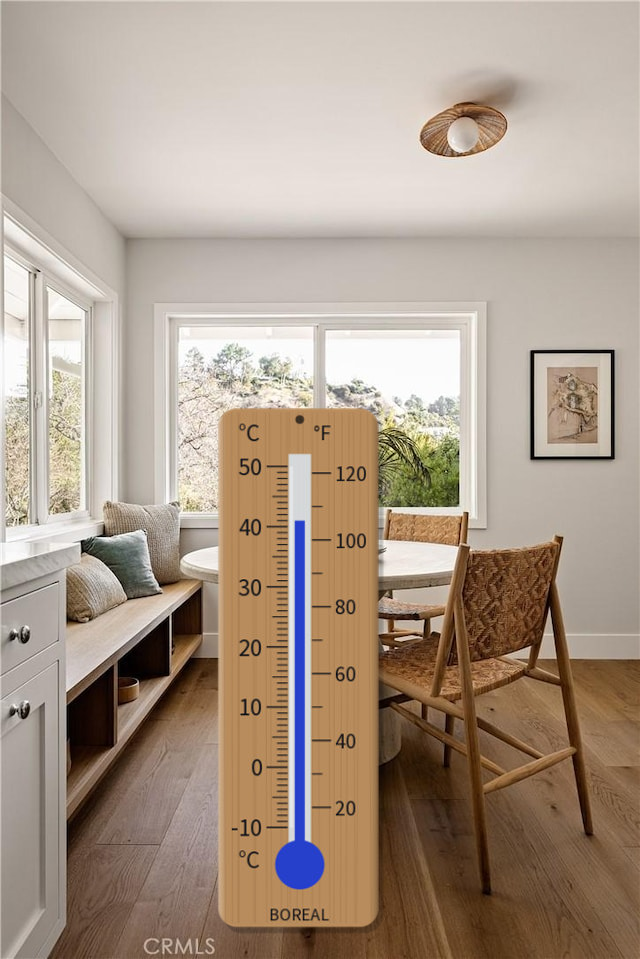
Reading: 41 °C
